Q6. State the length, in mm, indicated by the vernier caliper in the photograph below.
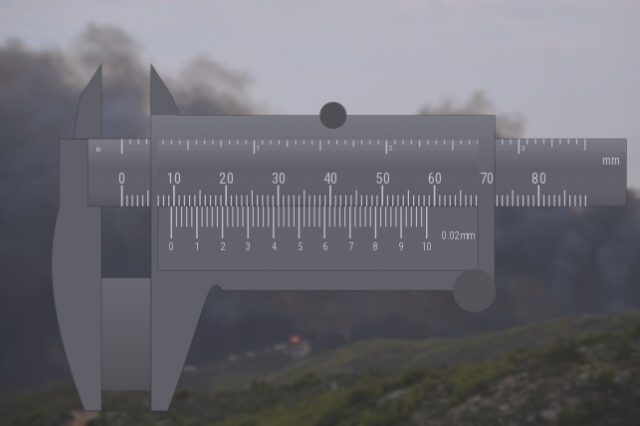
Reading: 9.5 mm
